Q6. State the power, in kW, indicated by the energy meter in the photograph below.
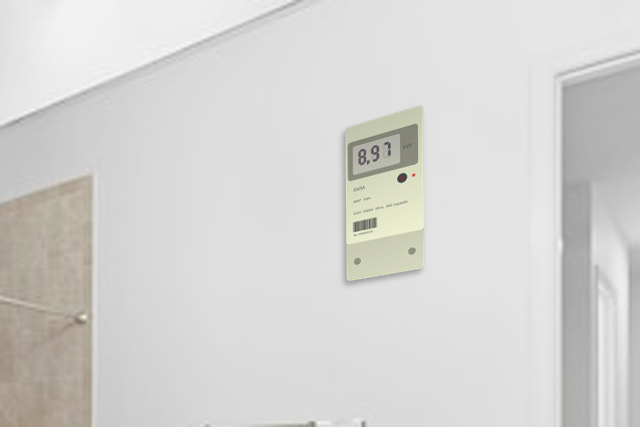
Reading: 8.97 kW
